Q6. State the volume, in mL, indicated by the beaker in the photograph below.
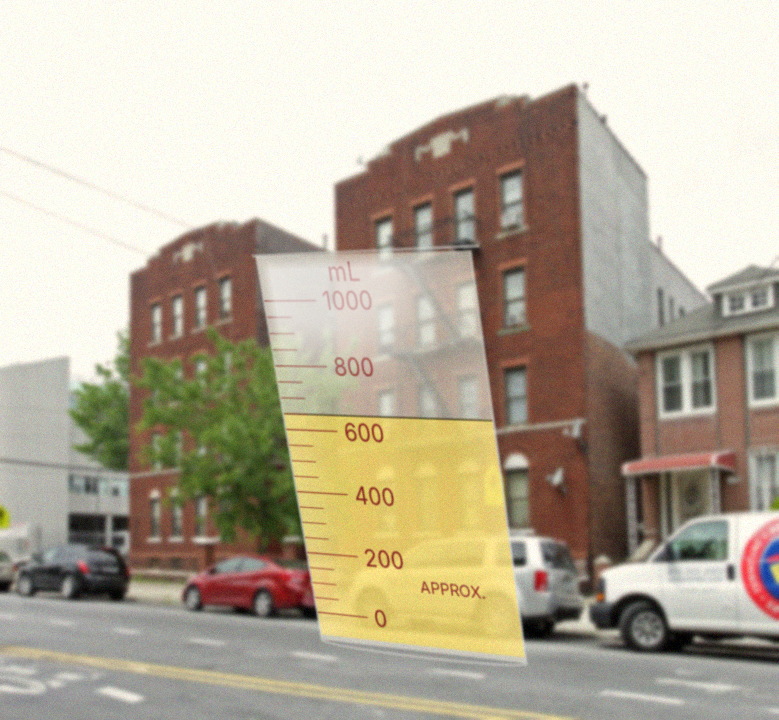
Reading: 650 mL
